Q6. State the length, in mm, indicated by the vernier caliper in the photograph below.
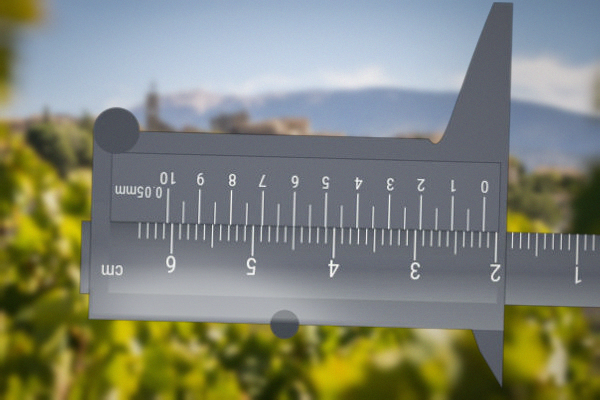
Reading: 21.6 mm
